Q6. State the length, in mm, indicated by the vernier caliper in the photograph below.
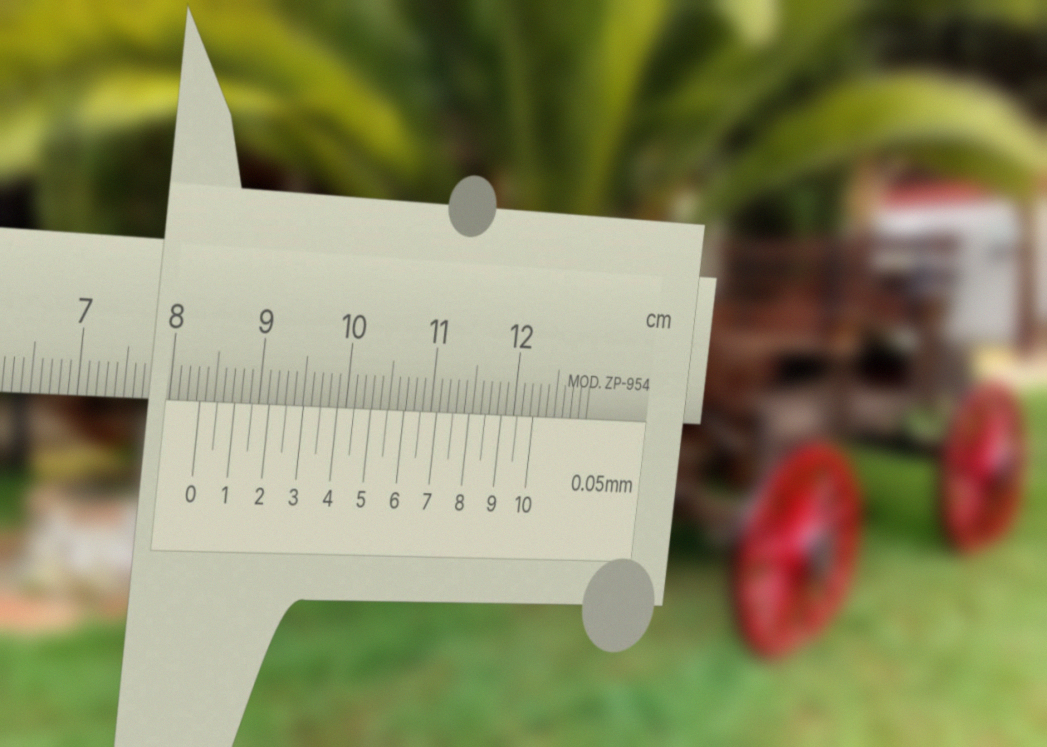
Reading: 83.4 mm
